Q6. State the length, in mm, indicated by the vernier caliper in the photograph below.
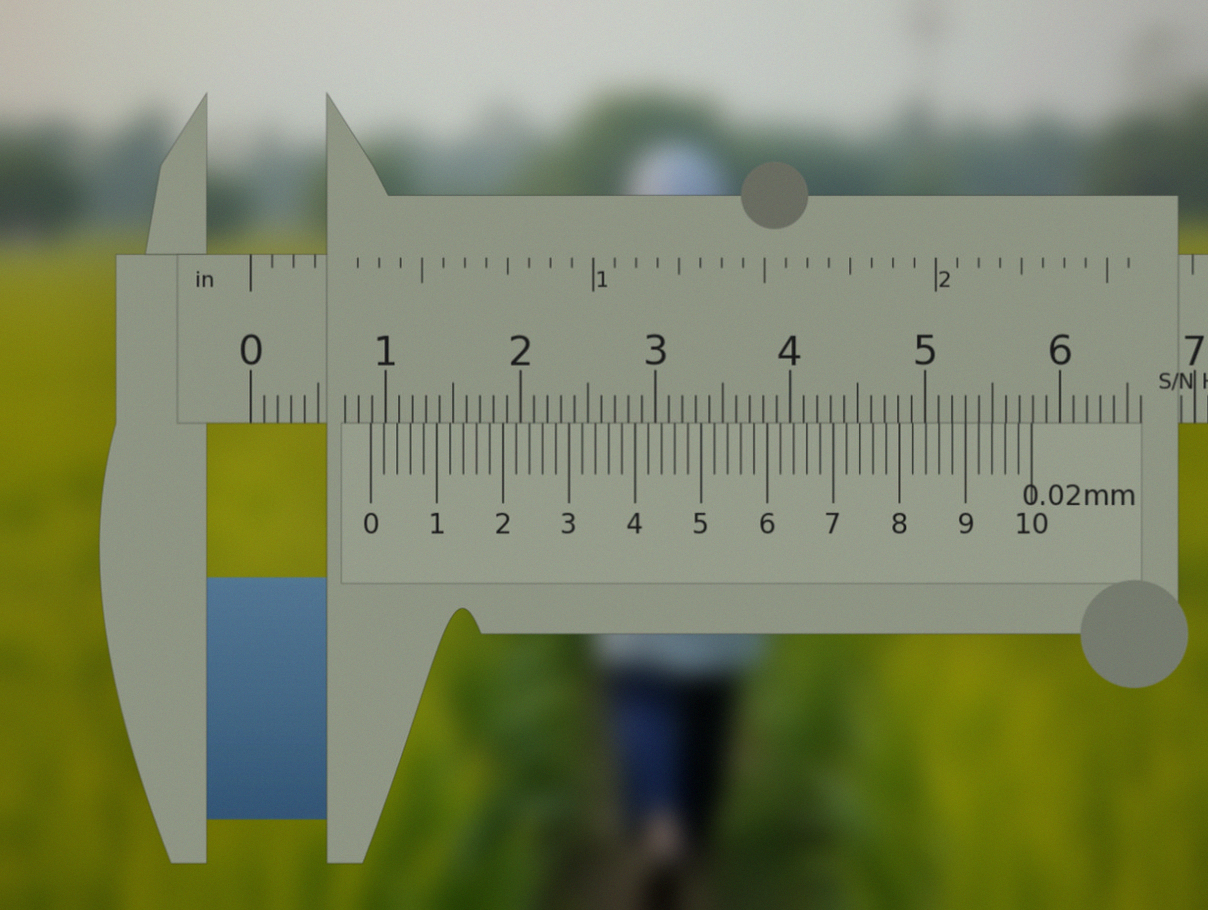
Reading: 8.9 mm
